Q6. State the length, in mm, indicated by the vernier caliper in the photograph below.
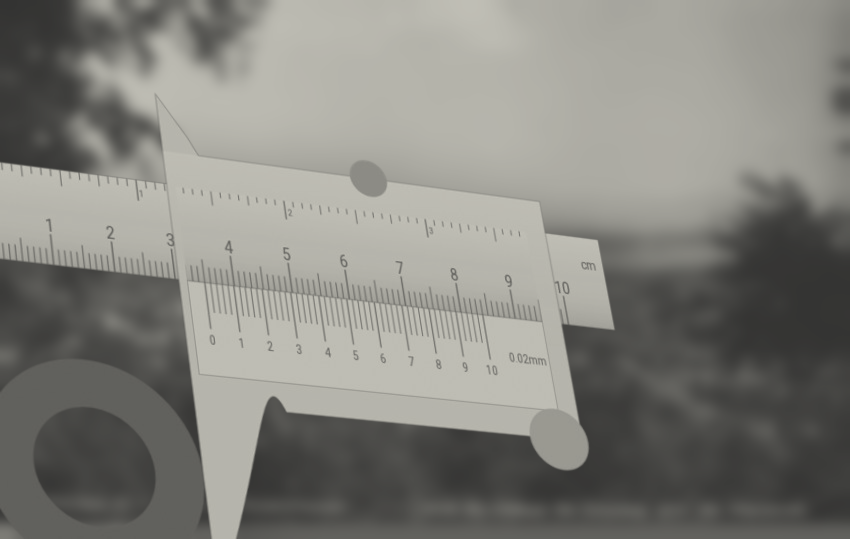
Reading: 35.0 mm
